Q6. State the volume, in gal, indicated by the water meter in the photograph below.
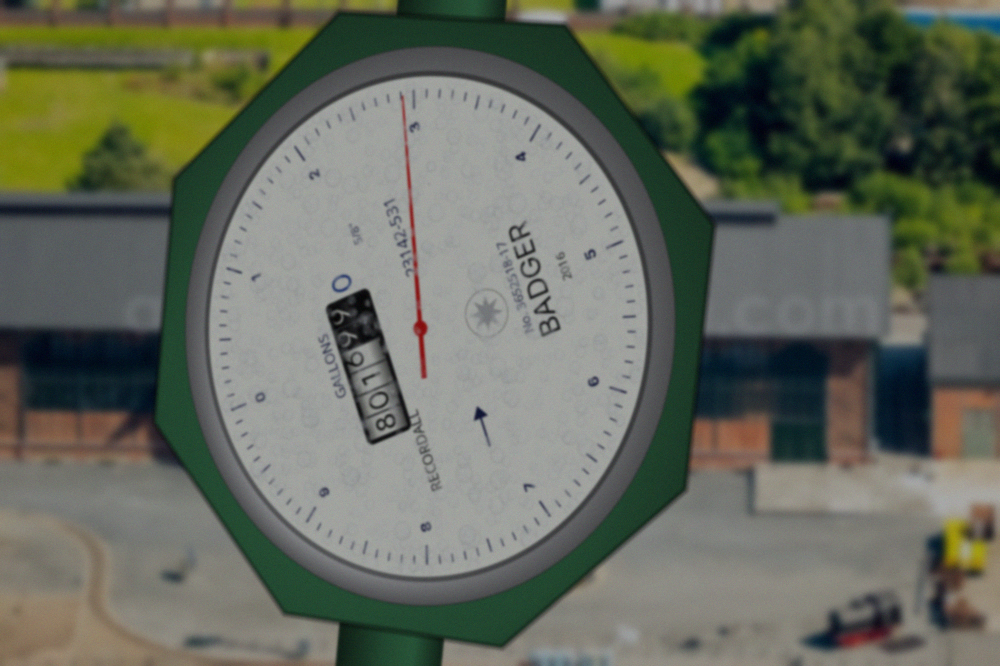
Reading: 8016992.9 gal
